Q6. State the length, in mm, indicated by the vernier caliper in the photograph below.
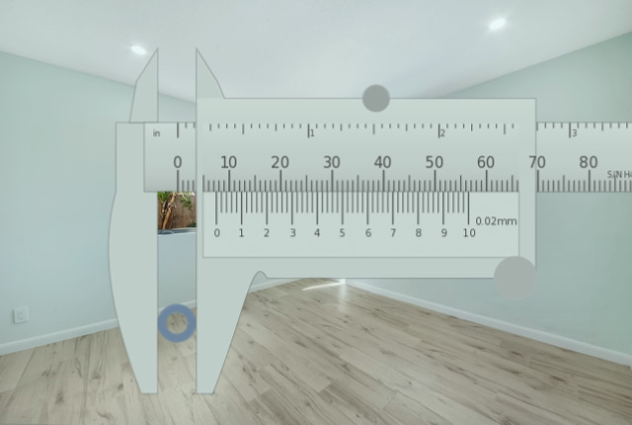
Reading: 7.5 mm
